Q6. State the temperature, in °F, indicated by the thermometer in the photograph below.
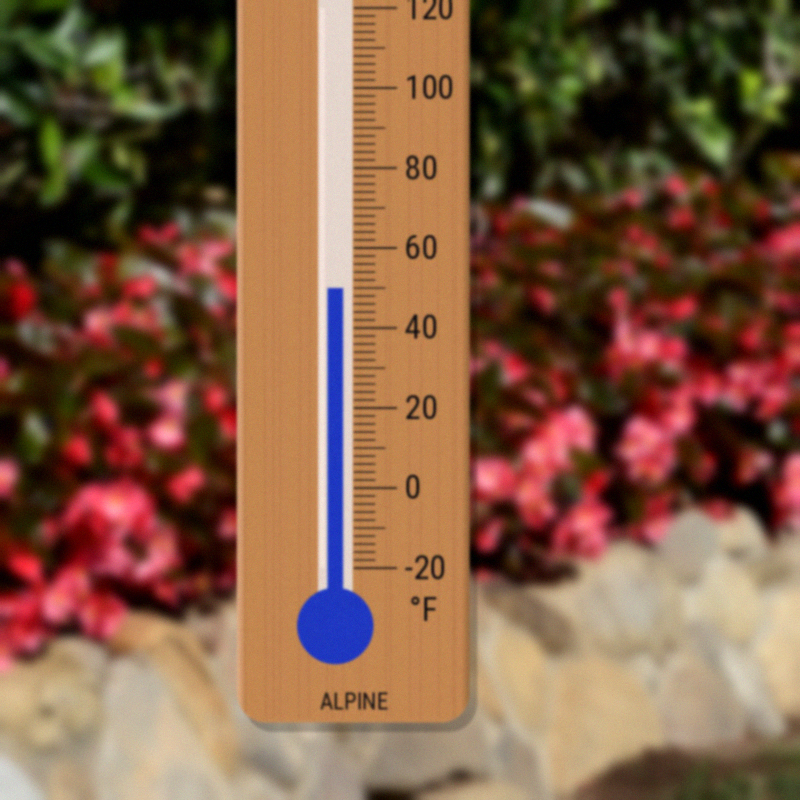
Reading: 50 °F
